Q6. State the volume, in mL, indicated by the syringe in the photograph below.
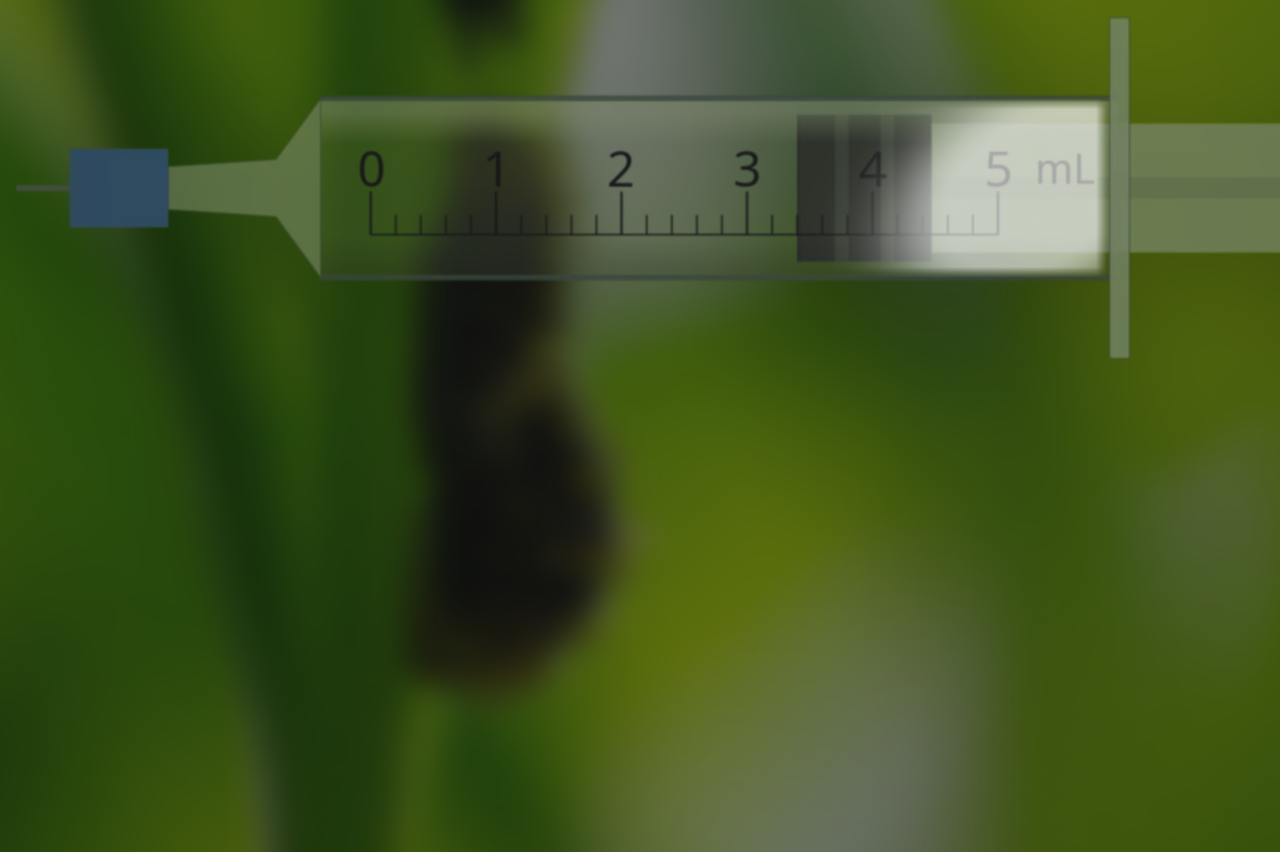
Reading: 3.4 mL
